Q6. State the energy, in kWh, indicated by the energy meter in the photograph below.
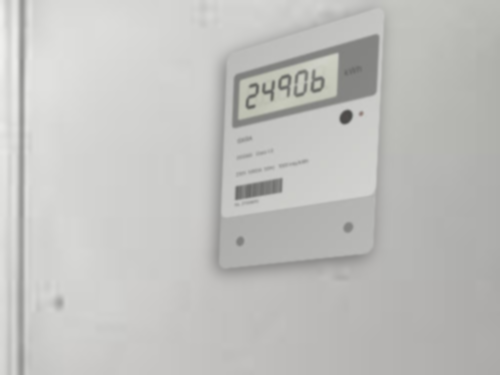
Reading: 24906 kWh
